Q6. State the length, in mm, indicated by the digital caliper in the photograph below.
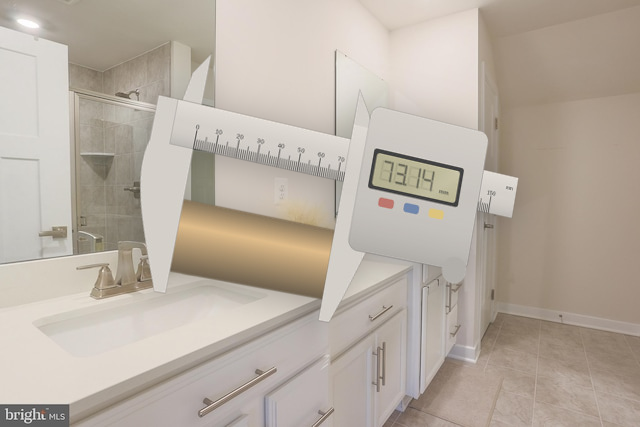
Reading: 73.14 mm
